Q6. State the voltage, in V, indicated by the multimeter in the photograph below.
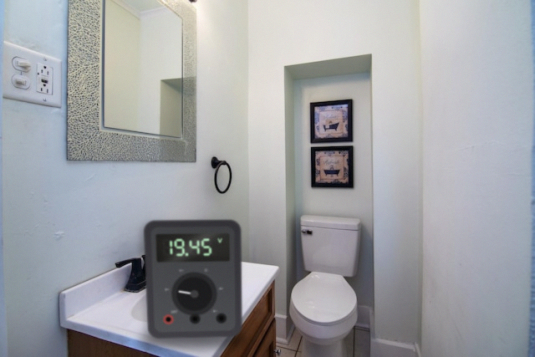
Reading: 19.45 V
